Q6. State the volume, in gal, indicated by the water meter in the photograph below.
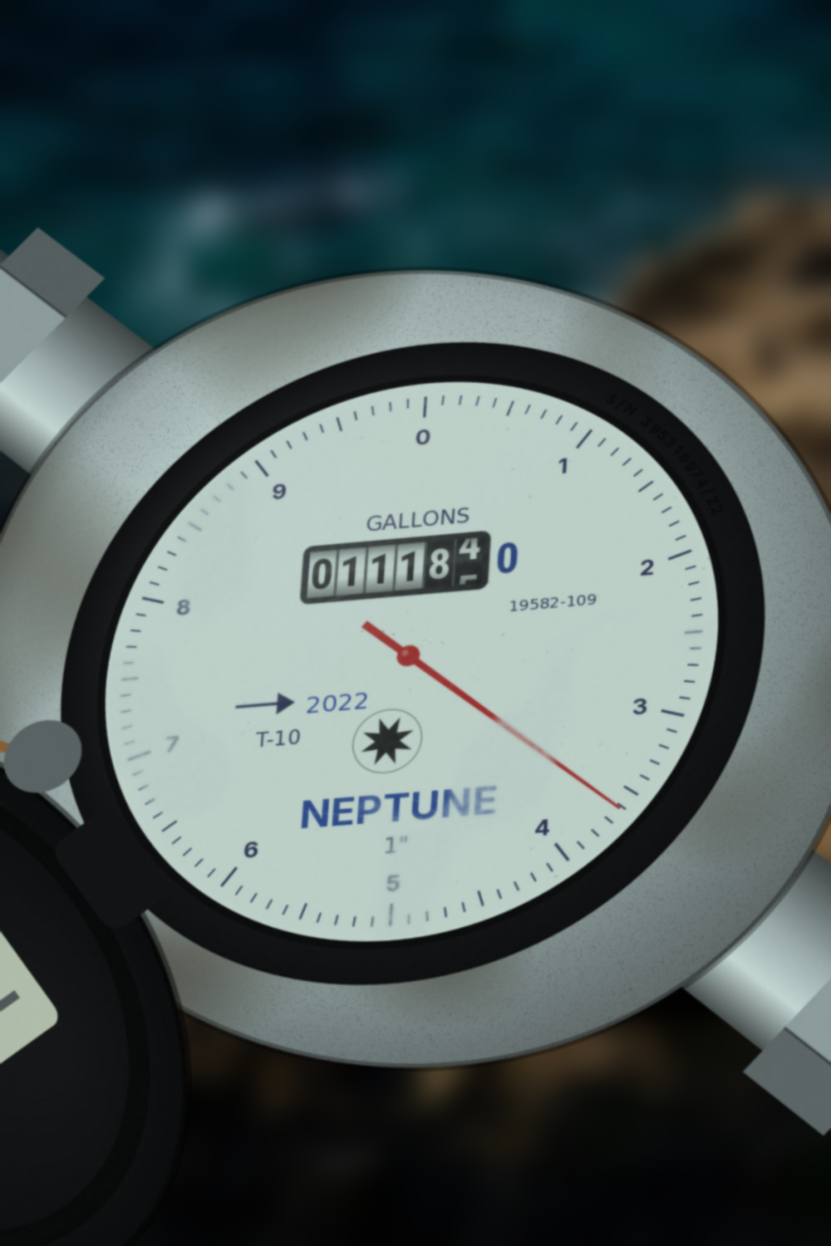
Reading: 111843.6 gal
